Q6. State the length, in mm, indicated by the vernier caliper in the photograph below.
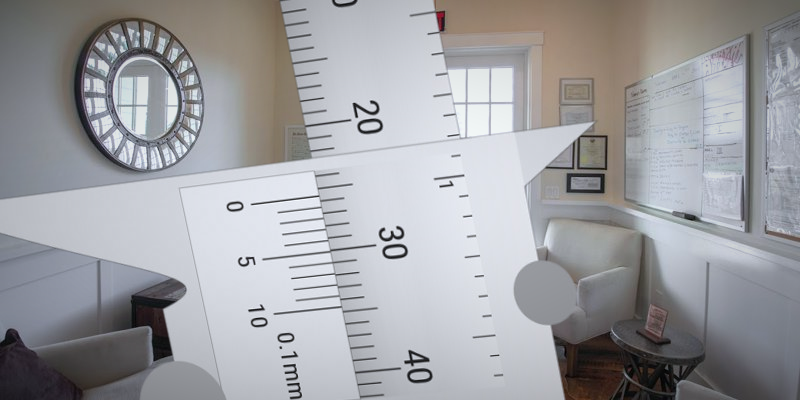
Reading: 25.6 mm
